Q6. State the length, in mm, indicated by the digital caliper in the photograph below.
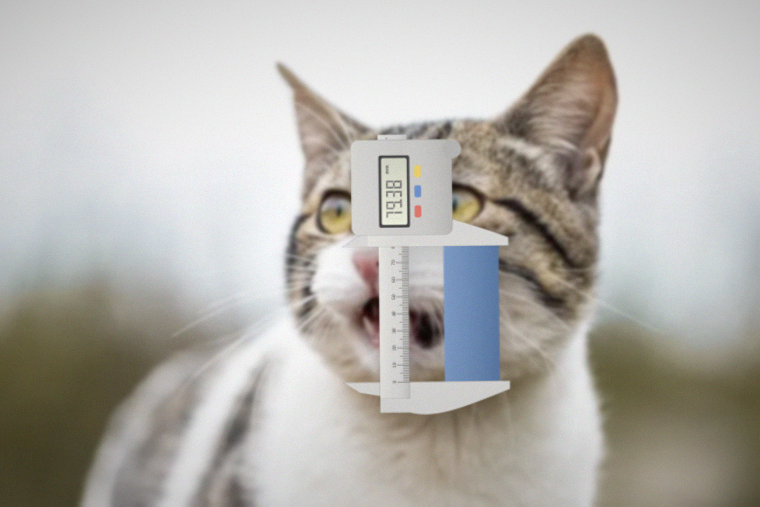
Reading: 79.38 mm
